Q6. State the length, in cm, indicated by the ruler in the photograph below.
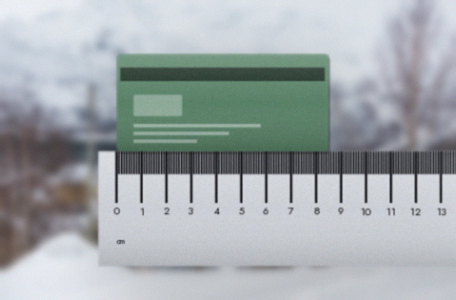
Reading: 8.5 cm
